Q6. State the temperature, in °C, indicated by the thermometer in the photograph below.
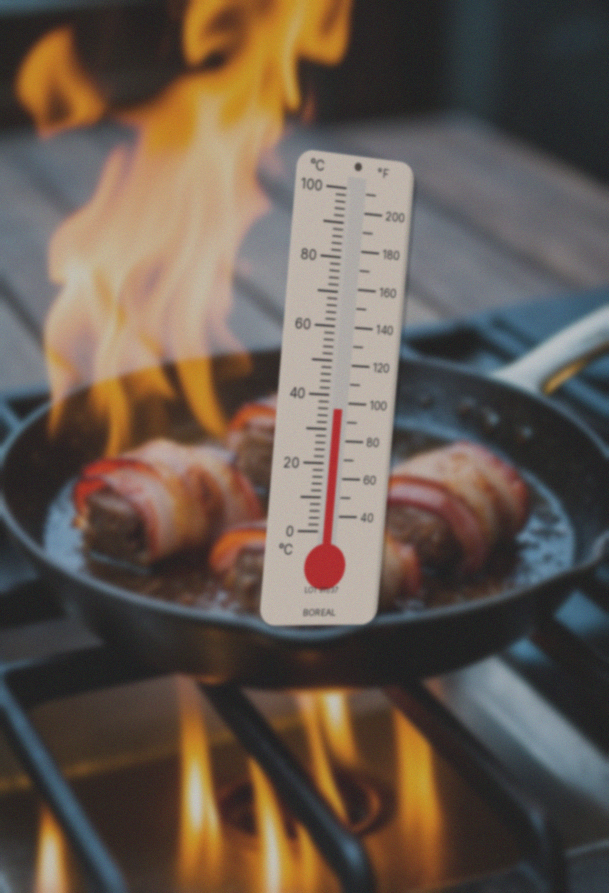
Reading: 36 °C
